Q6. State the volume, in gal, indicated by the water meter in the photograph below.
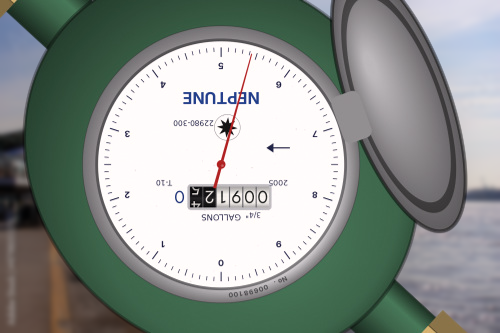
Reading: 91245.4 gal
